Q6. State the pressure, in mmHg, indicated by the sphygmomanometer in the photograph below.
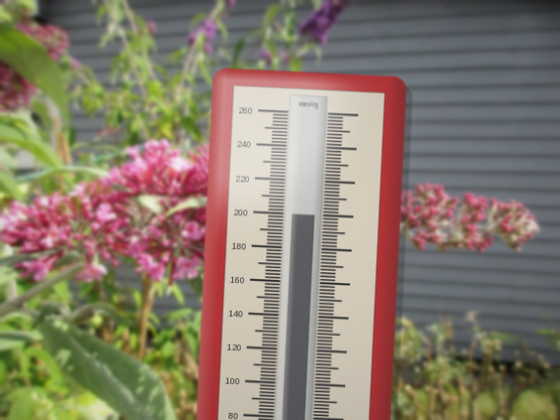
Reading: 200 mmHg
